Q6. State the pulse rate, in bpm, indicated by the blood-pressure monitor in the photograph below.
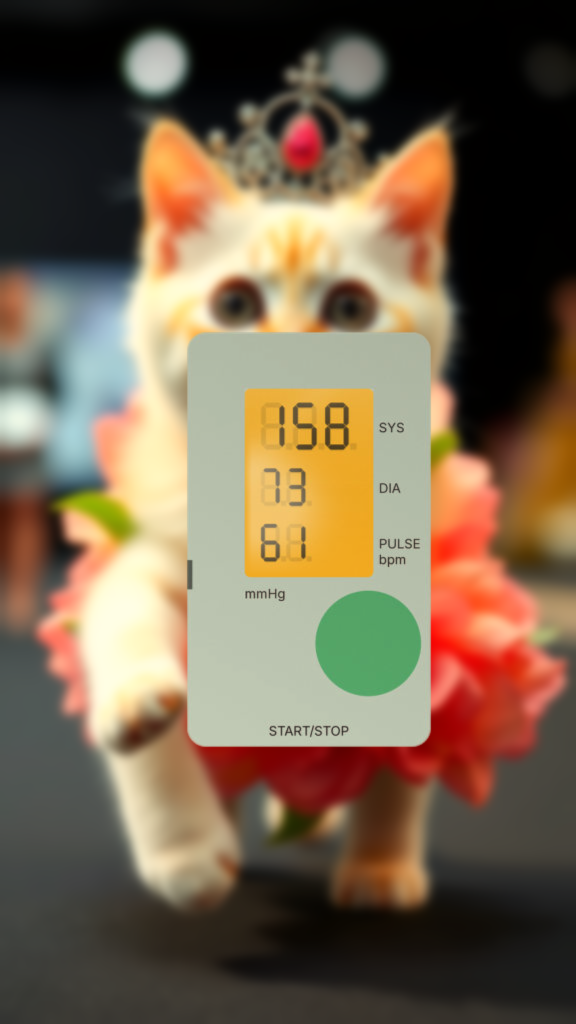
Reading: 61 bpm
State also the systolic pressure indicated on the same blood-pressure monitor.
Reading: 158 mmHg
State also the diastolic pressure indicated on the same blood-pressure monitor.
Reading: 73 mmHg
